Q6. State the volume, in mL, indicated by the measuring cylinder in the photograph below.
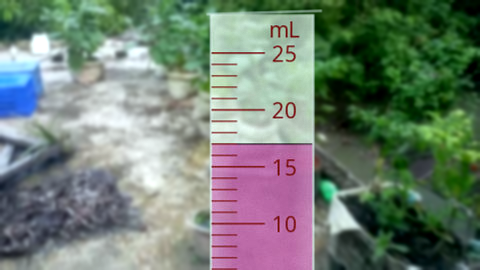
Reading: 17 mL
